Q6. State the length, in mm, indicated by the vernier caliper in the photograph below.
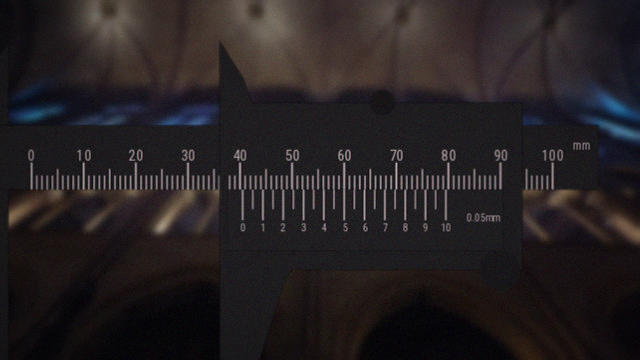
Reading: 40.5 mm
